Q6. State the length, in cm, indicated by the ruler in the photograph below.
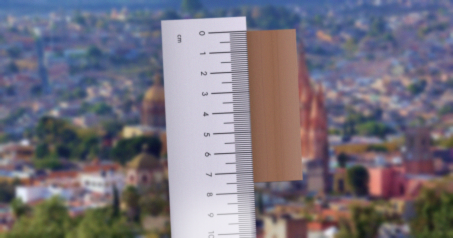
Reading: 7.5 cm
